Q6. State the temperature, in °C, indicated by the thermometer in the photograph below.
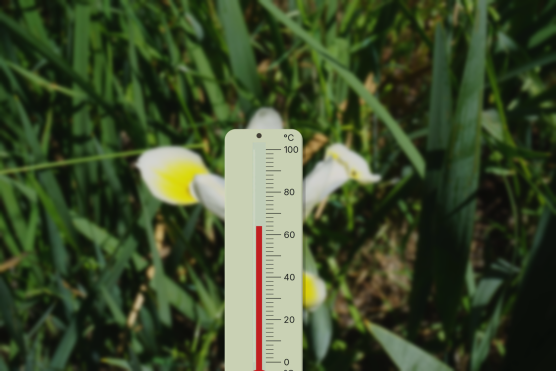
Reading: 64 °C
